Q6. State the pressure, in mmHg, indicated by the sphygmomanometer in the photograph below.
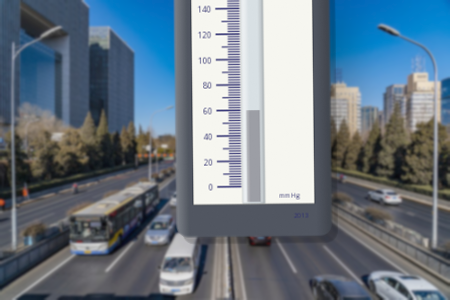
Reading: 60 mmHg
